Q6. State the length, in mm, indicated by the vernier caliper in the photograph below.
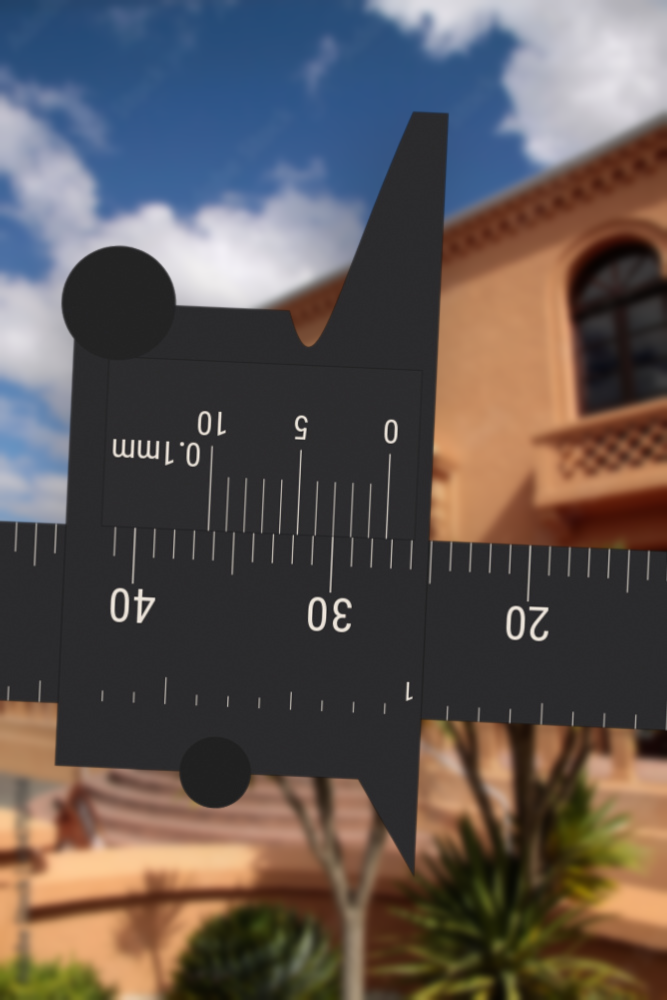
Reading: 27.3 mm
